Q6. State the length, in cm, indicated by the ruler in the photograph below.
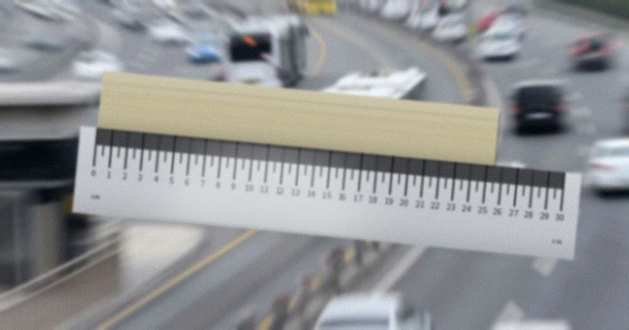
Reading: 25.5 cm
